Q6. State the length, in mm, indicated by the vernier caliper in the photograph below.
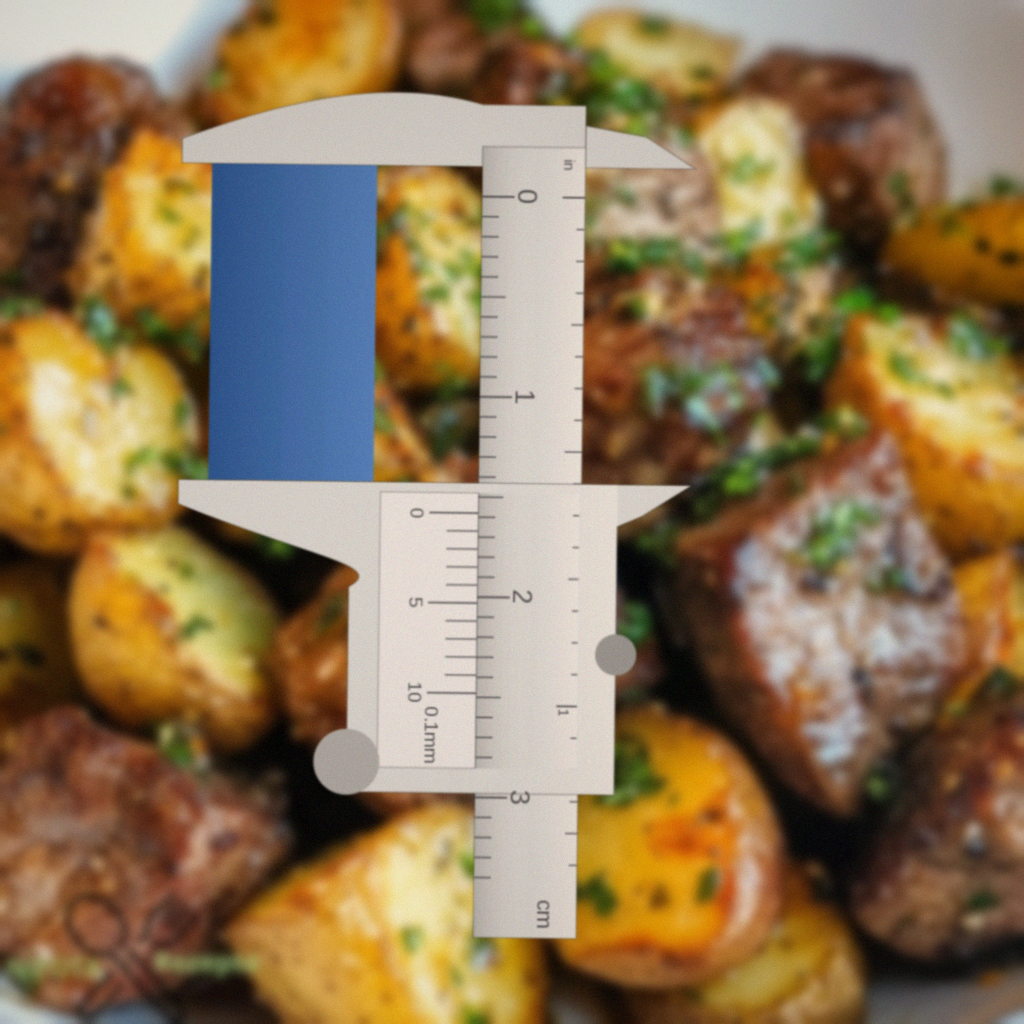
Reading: 15.8 mm
